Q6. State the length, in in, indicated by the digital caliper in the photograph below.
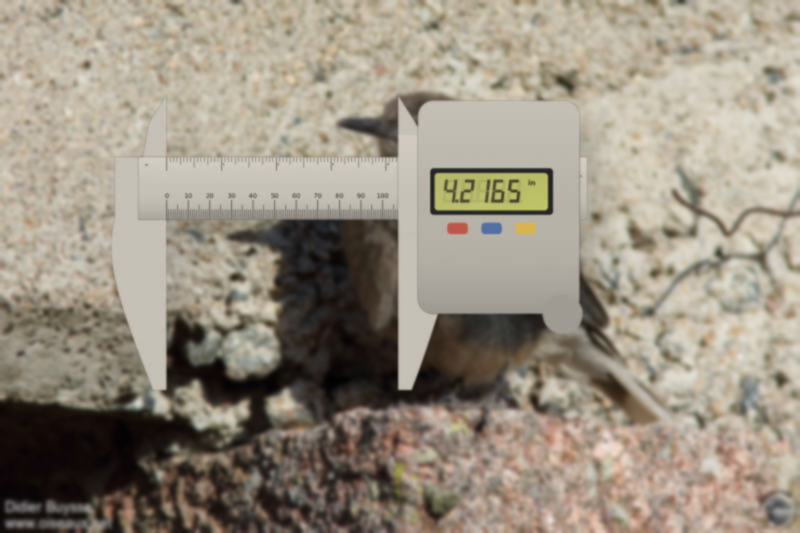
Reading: 4.2165 in
